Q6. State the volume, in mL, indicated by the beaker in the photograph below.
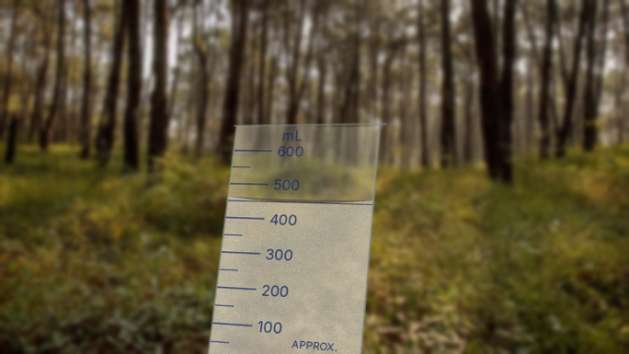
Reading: 450 mL
